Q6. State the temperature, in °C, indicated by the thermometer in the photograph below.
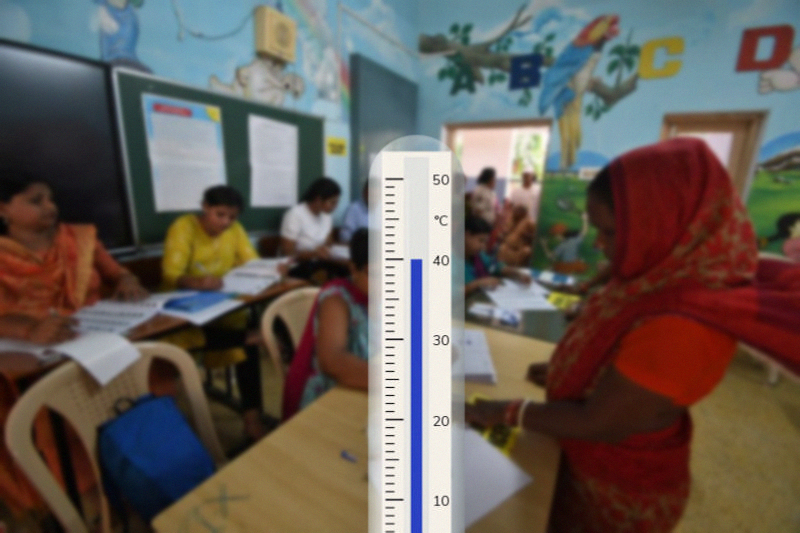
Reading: 40 °C
